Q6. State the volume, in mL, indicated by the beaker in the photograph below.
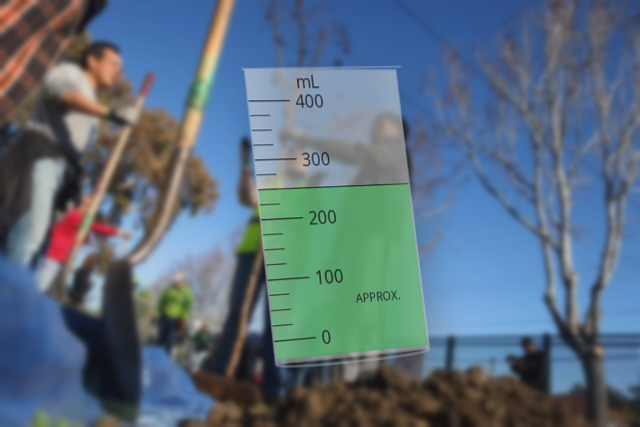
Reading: 250 mL
